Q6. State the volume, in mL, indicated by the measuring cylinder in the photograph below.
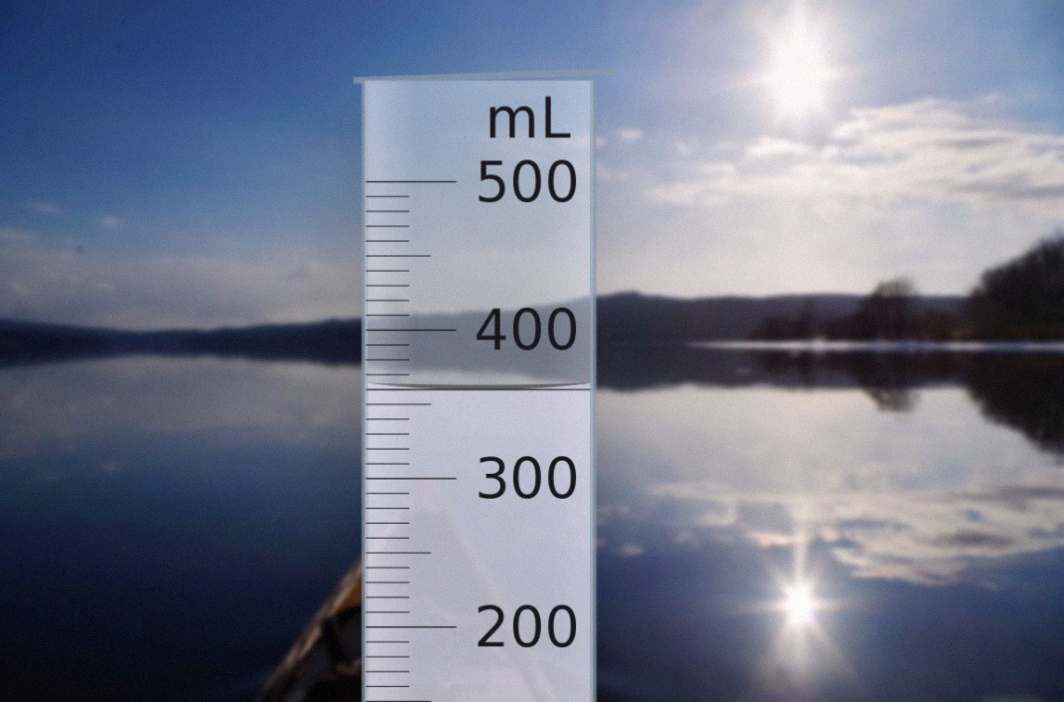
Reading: 360 mL
